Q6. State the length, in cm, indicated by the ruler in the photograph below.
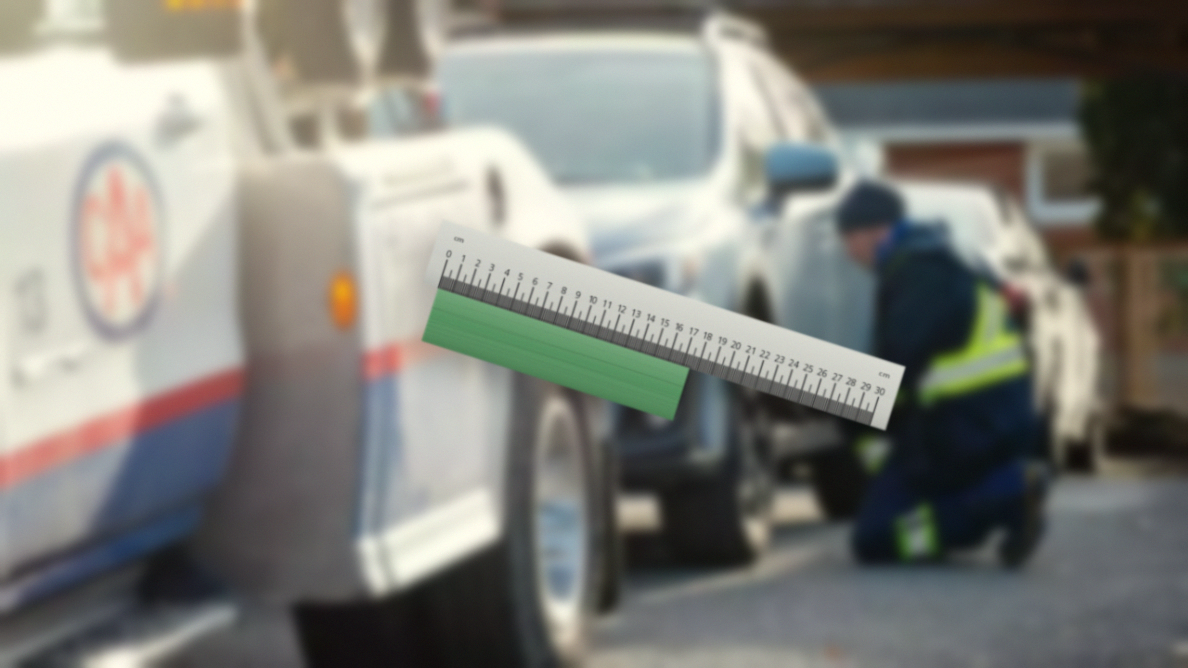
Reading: 17.5 cm
